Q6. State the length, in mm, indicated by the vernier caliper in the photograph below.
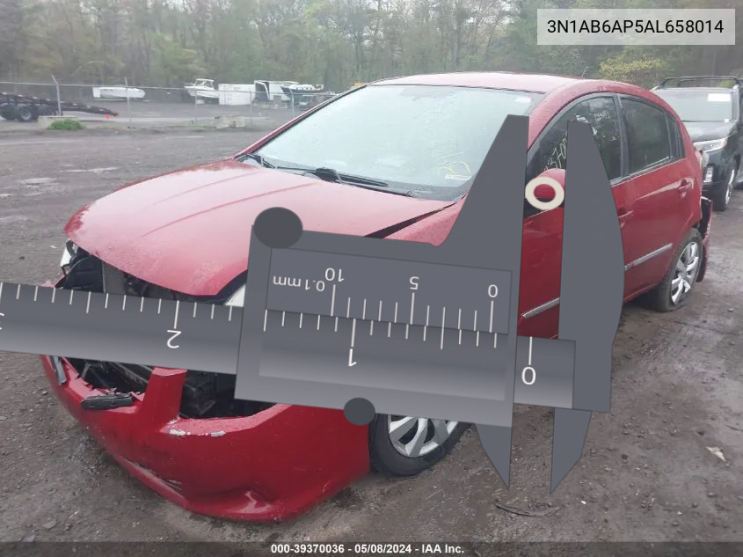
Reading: 2.3 mm
